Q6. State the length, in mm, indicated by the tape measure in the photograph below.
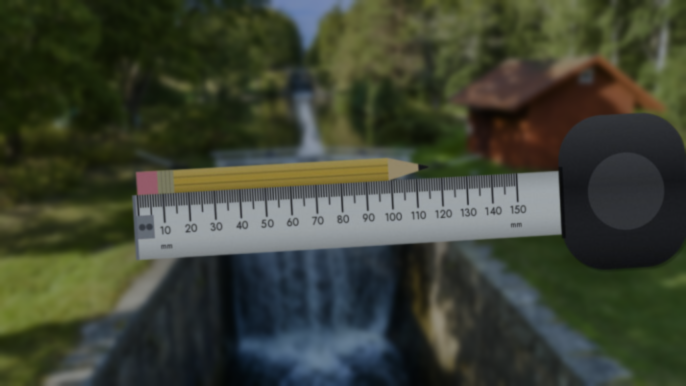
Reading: 115 mm
